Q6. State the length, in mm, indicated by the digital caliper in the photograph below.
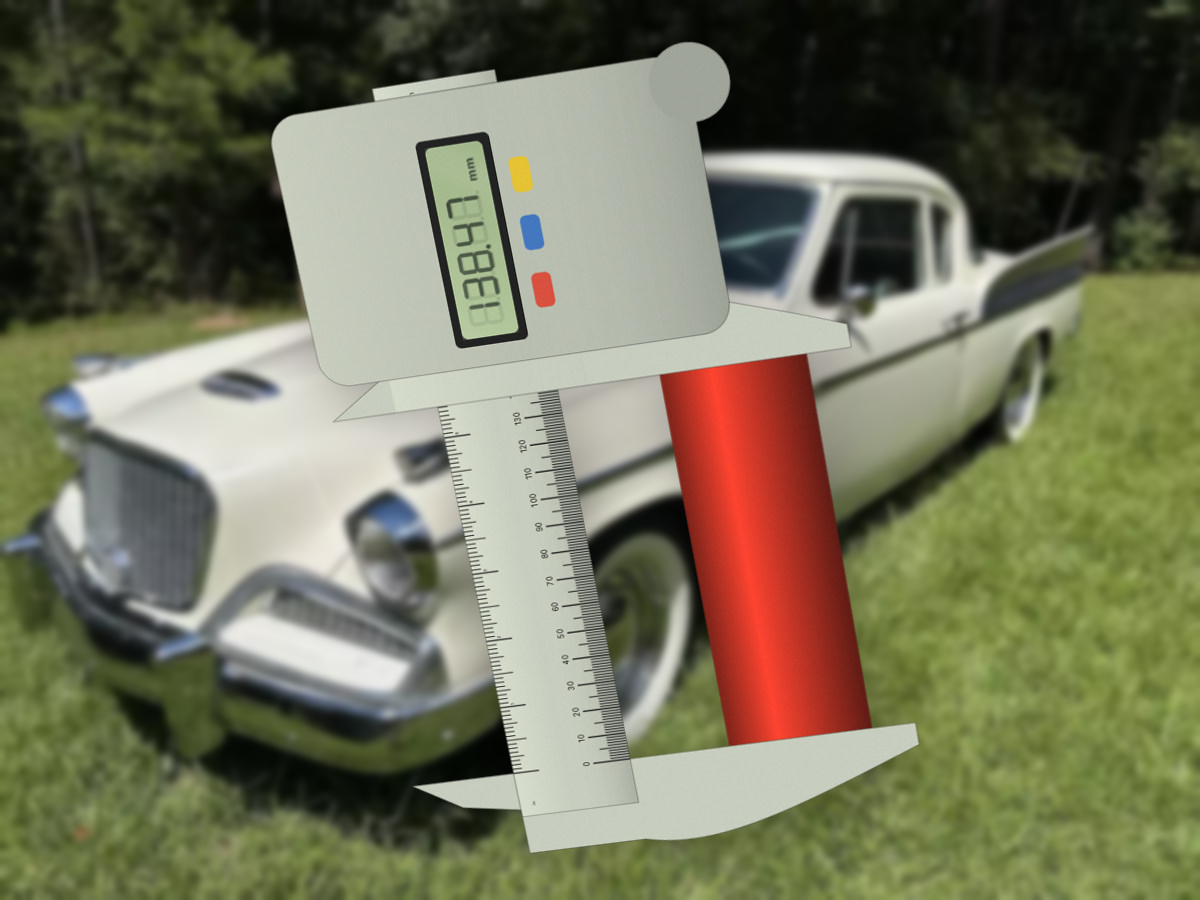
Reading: 138.47 mm
